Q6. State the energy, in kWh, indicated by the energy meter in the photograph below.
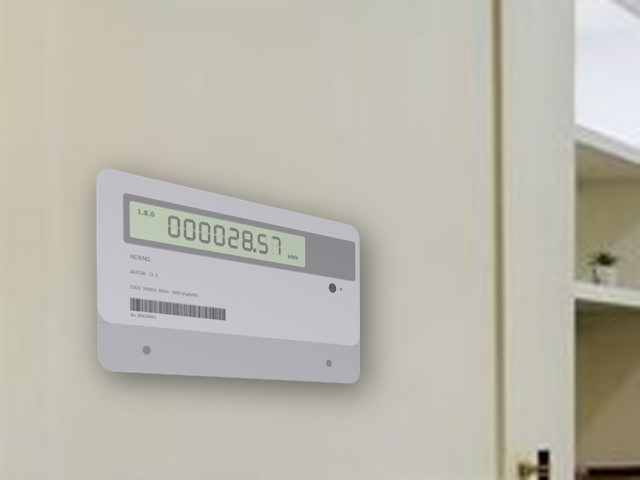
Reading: 28.57 kWh
